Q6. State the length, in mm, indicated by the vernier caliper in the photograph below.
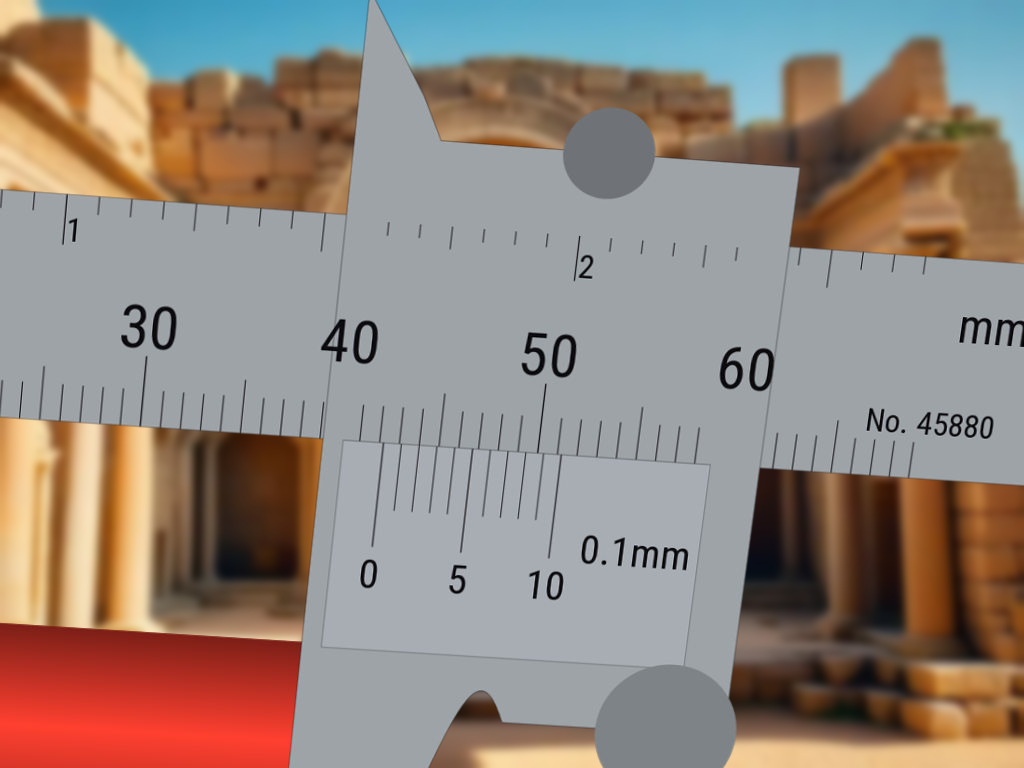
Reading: 42.2 mm
